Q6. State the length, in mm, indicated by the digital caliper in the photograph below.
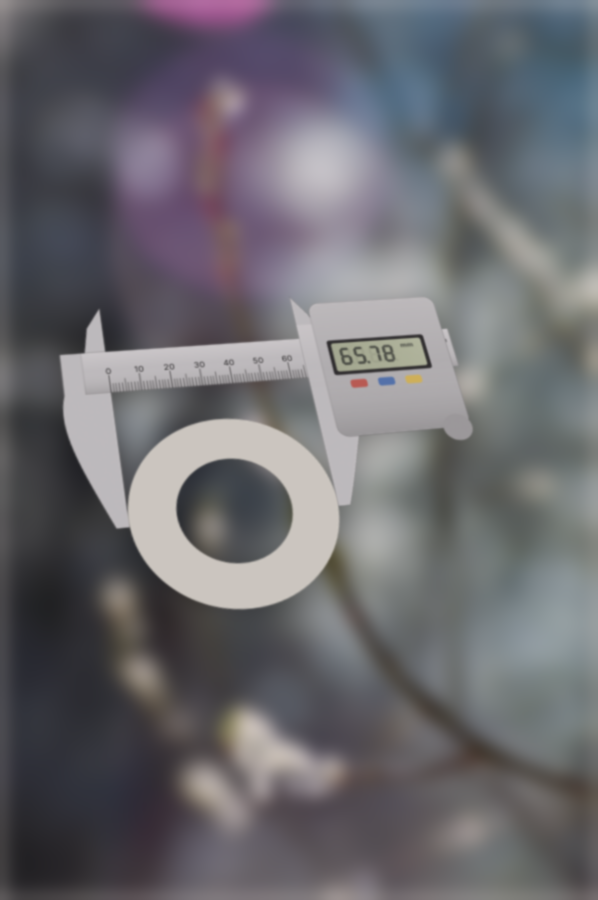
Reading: 65.78 mm
